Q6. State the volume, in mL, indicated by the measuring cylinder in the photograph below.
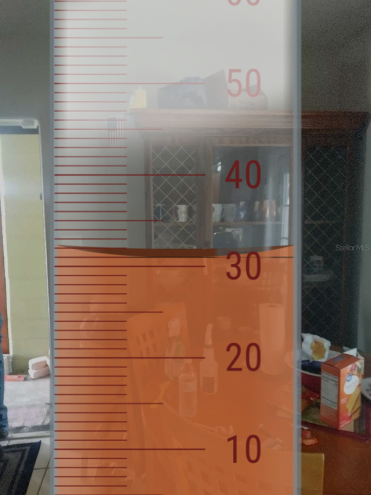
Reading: 31 mL
